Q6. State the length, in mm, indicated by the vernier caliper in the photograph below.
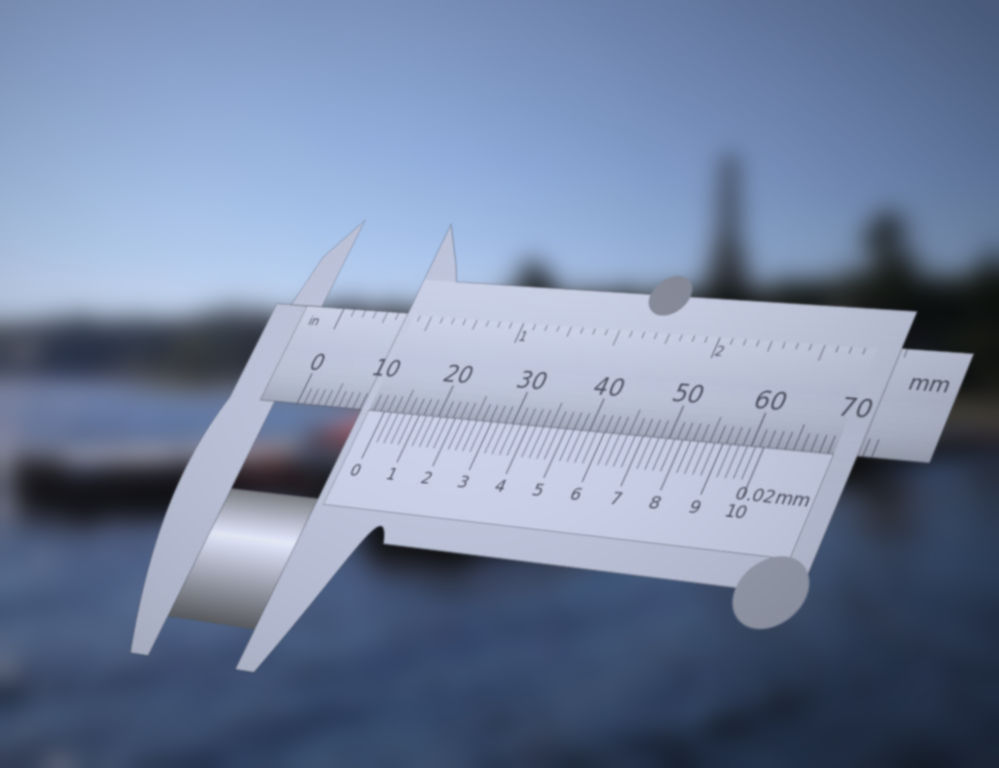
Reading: 12.5 mm
